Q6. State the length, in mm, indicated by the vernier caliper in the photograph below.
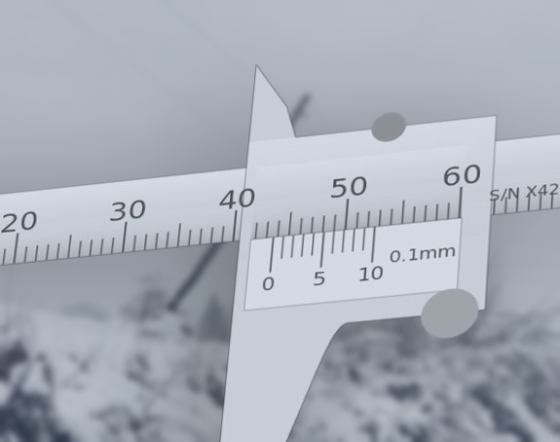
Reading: 43.6 mm
